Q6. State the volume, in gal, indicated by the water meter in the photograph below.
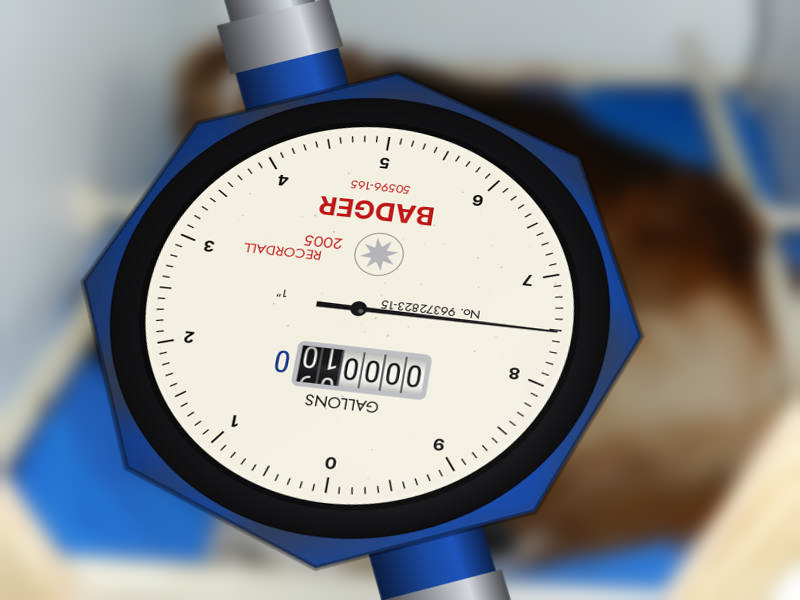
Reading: 97.5 gal
